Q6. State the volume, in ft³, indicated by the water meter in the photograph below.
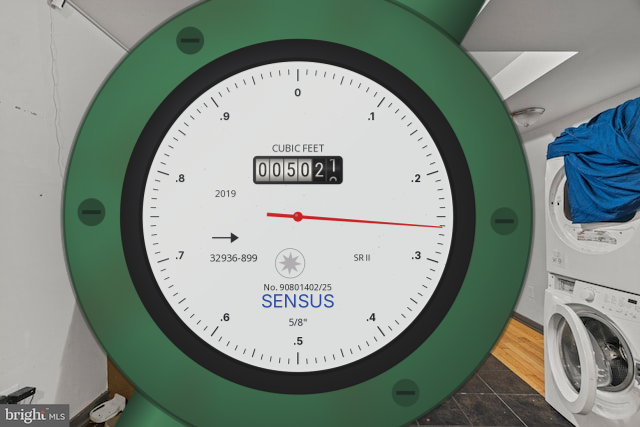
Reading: 5021.26 ft³
